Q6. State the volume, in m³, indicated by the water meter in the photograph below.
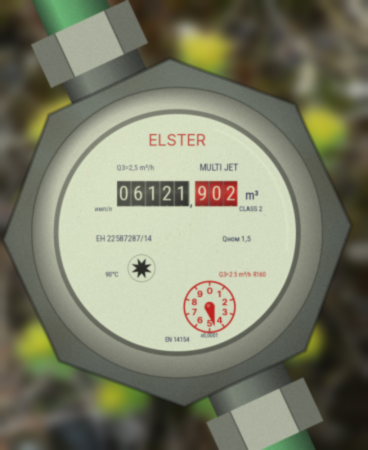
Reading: 6121.9024 m³
